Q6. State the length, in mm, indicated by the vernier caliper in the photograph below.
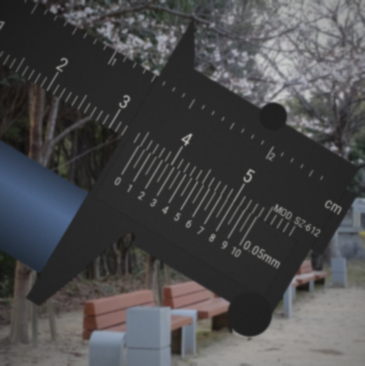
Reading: 34.8 mm
